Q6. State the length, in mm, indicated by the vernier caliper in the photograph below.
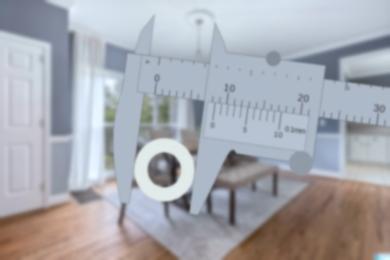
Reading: 8.4 mm
